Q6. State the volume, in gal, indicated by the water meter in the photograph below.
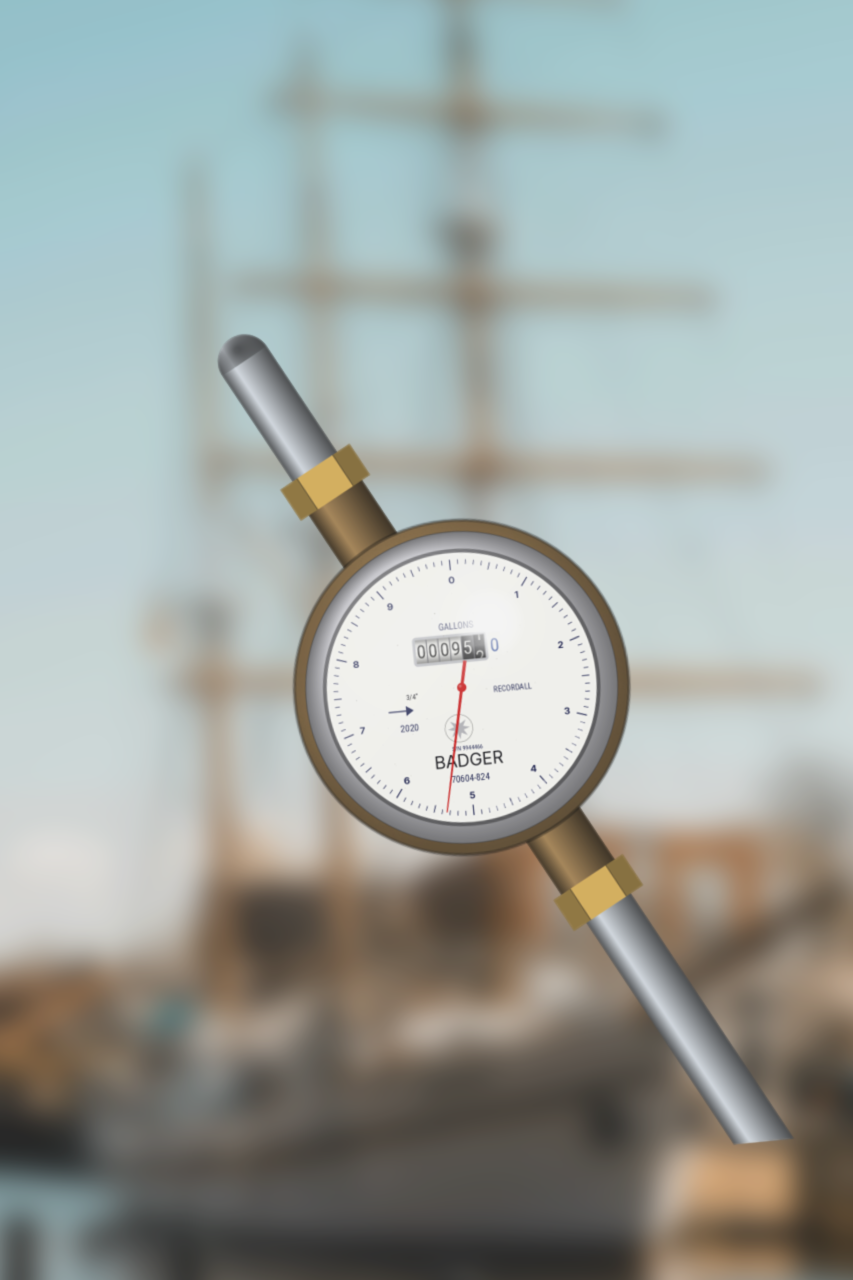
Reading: 9515.3 gal
